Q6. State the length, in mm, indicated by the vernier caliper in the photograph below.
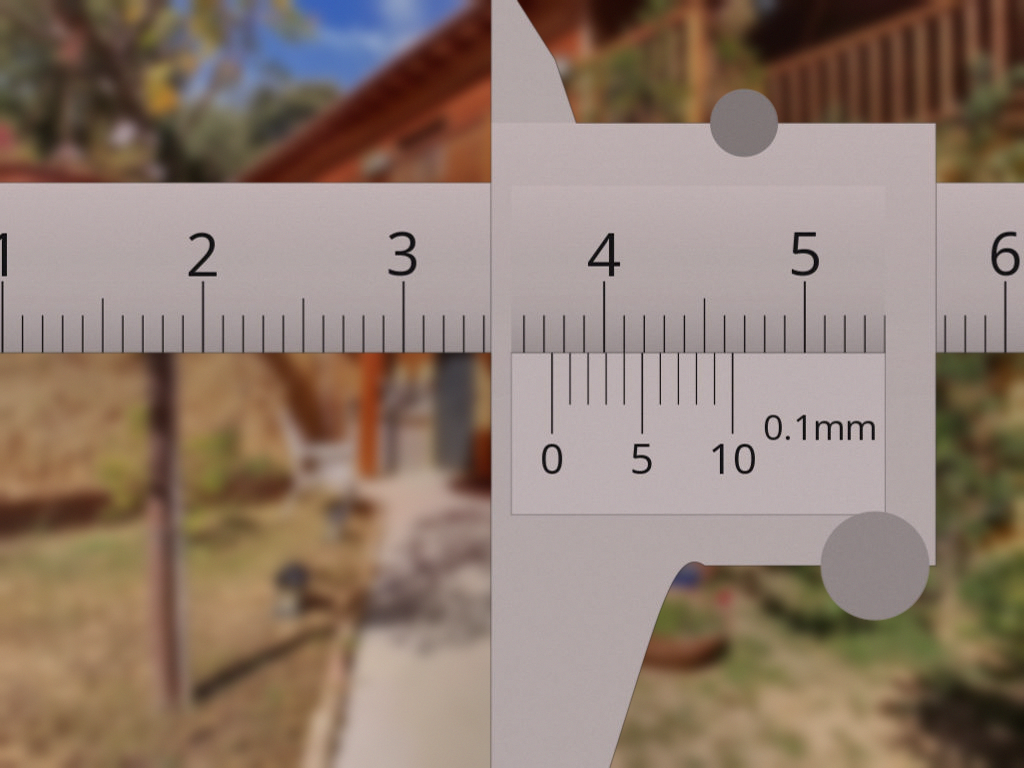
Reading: 37.4 mm
